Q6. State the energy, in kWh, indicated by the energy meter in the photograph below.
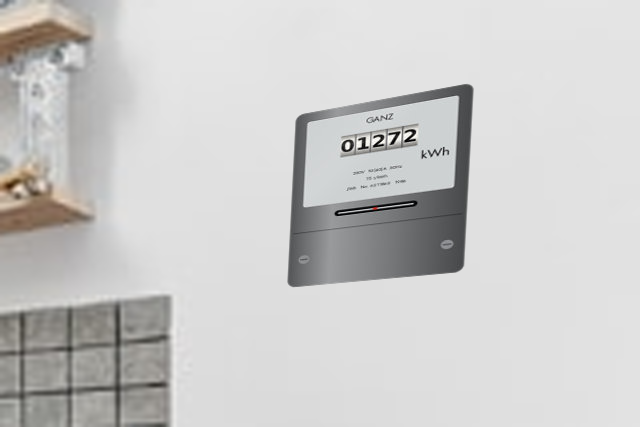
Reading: 1272 kWh
